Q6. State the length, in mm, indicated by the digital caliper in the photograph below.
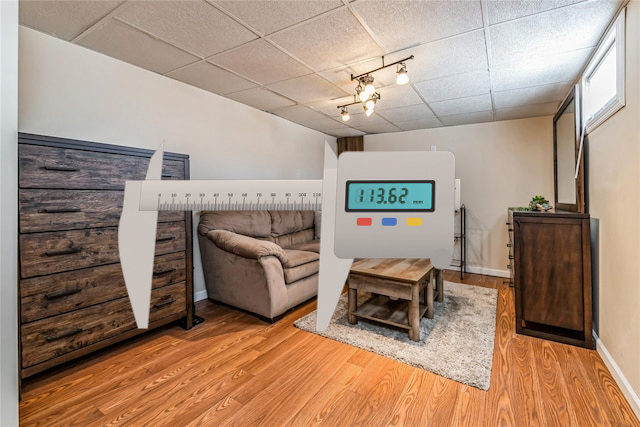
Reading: 113.62 mm
